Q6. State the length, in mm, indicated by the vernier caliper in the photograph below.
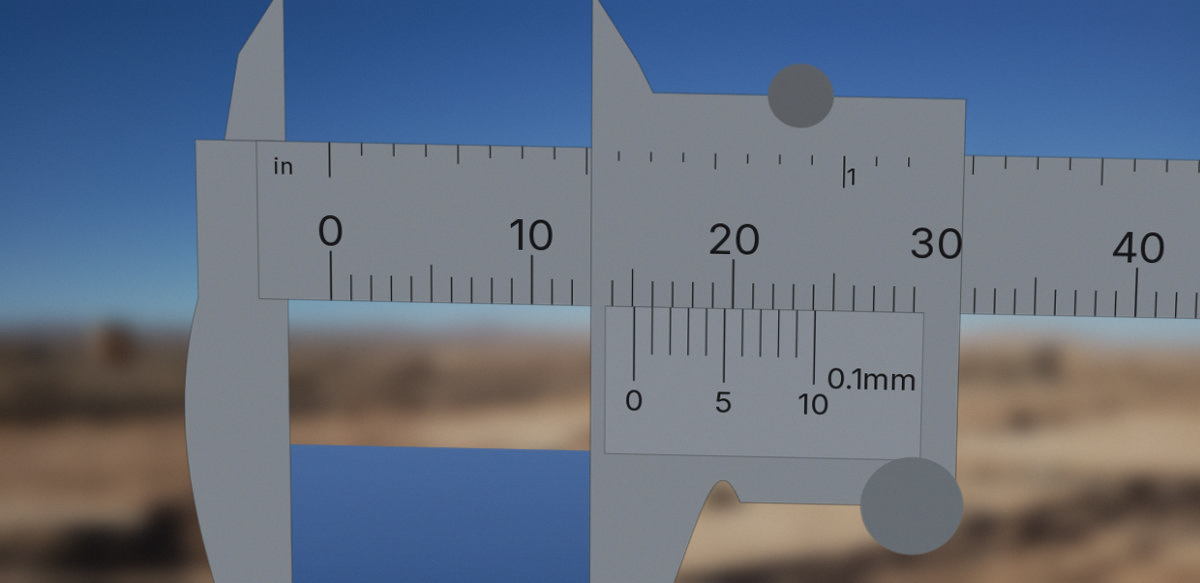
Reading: 15.1 mm
